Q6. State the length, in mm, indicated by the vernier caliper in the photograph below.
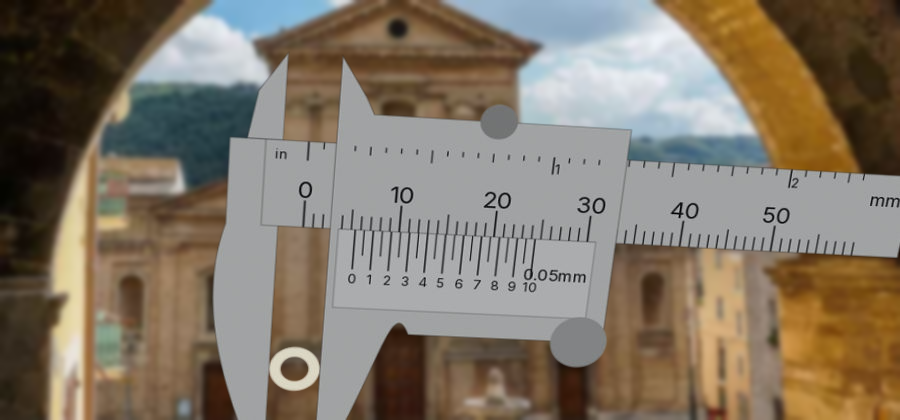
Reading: 5.4 mm
